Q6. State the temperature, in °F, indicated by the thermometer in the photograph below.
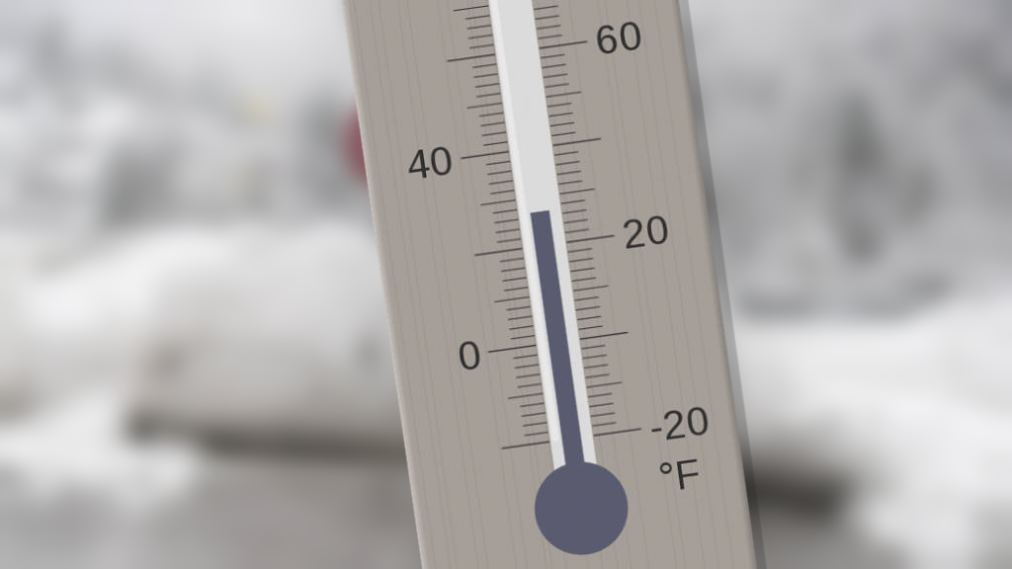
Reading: 27 °F
